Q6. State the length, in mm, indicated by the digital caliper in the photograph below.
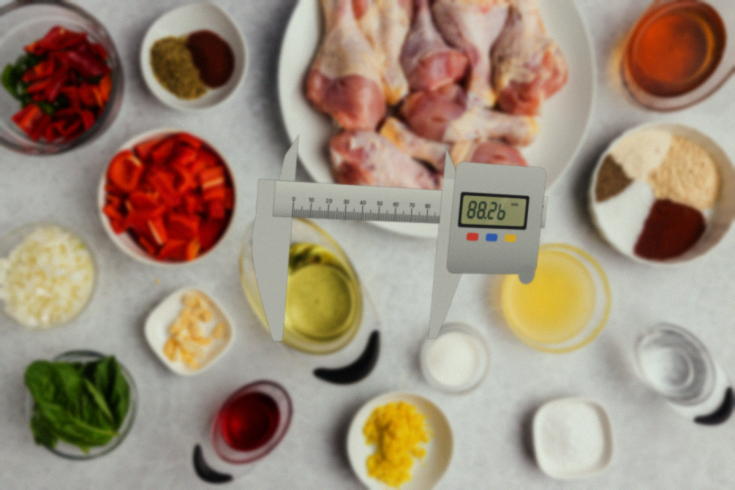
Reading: 88.26 mm
